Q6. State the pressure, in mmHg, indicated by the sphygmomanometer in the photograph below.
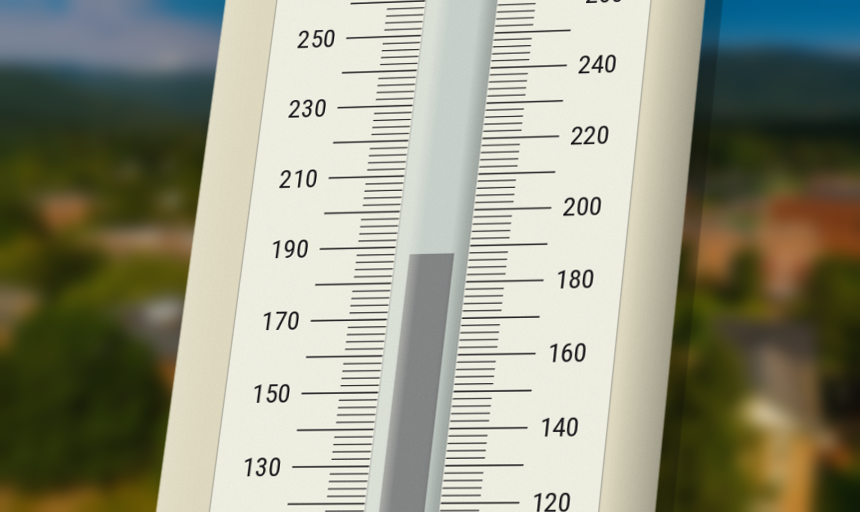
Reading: 188 mmHg
